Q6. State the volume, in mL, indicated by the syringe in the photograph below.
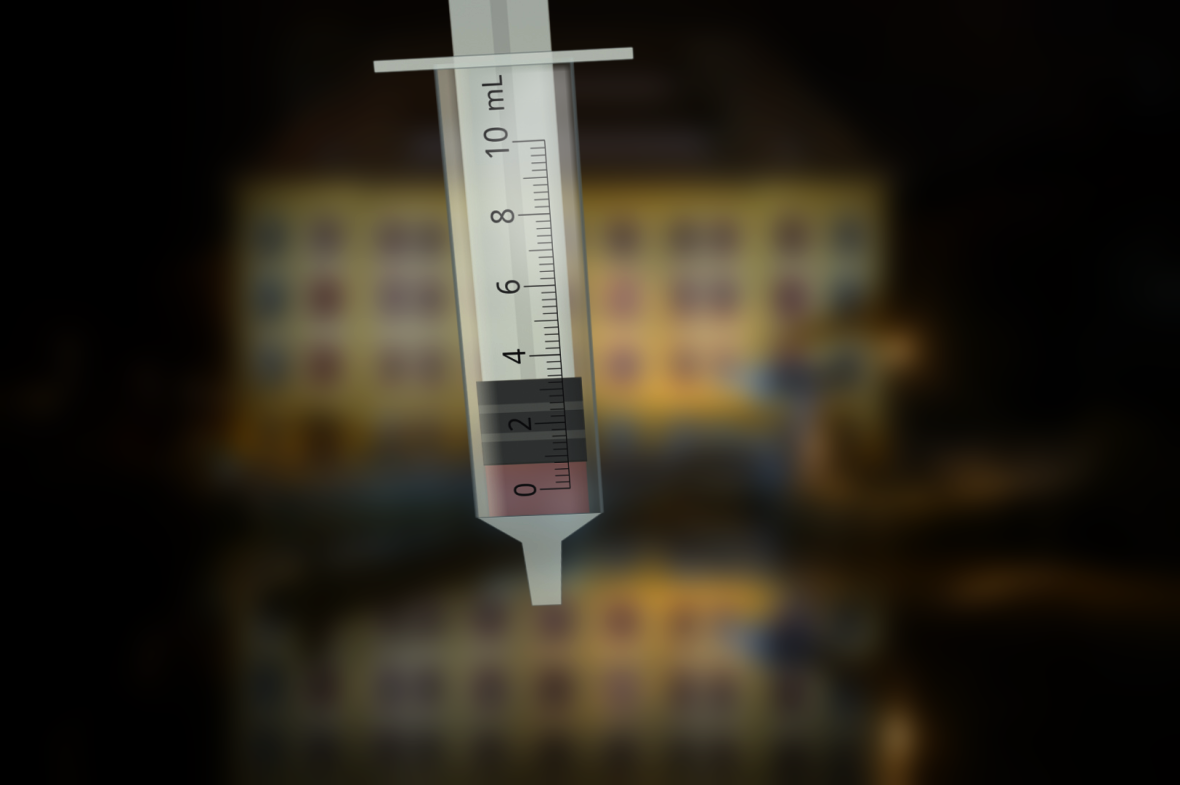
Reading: 0.8 mL
